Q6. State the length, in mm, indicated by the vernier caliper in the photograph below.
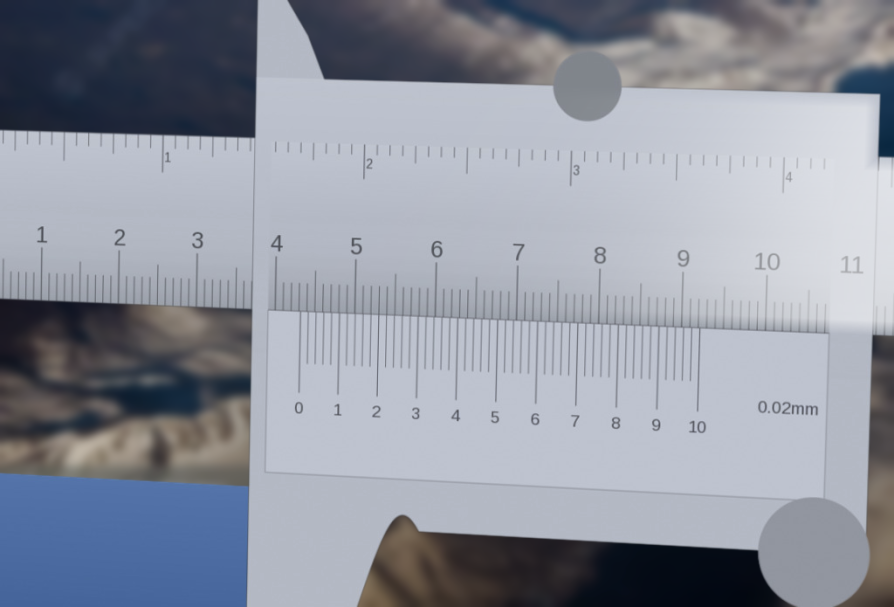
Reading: 43.2 mm
